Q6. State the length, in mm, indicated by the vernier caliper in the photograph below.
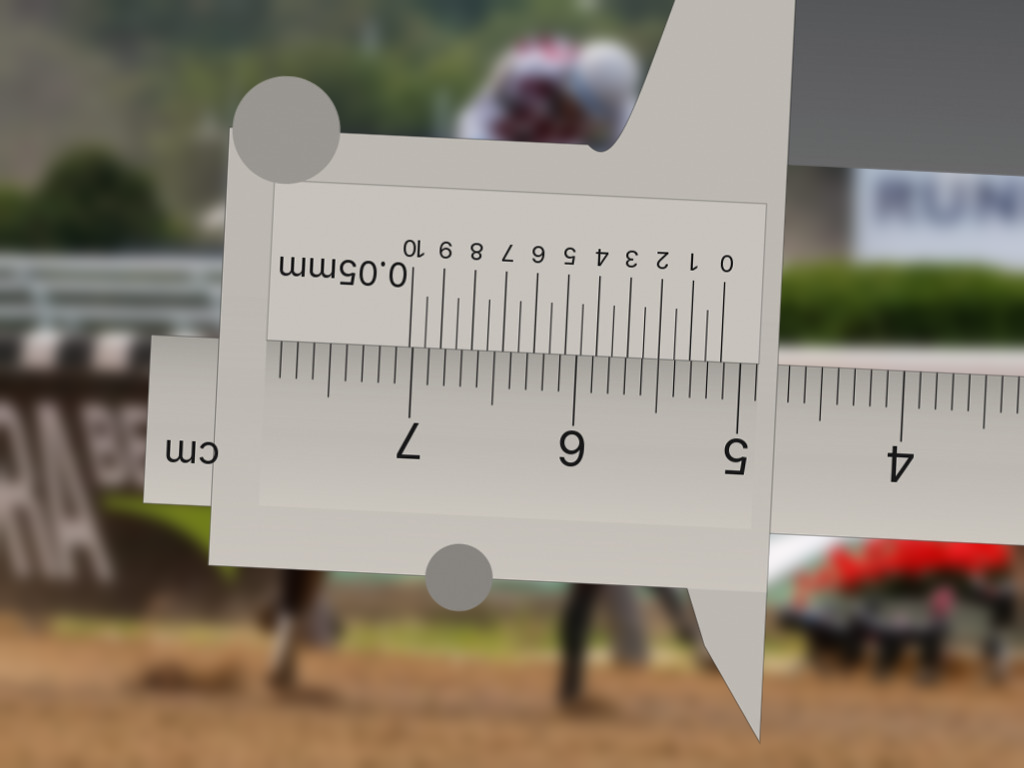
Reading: 51.2 mm
